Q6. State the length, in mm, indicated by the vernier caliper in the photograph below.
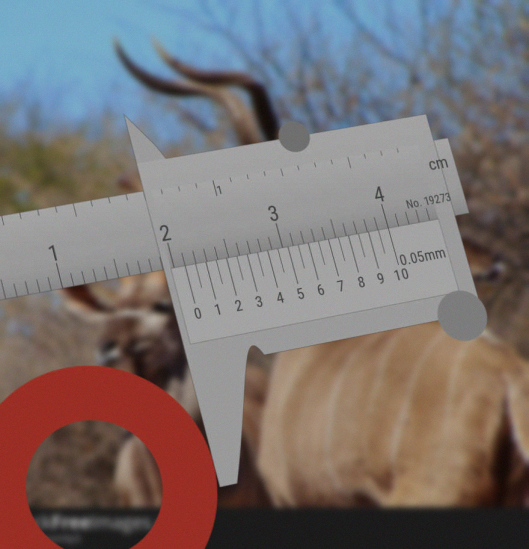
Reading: 21.0 mm
